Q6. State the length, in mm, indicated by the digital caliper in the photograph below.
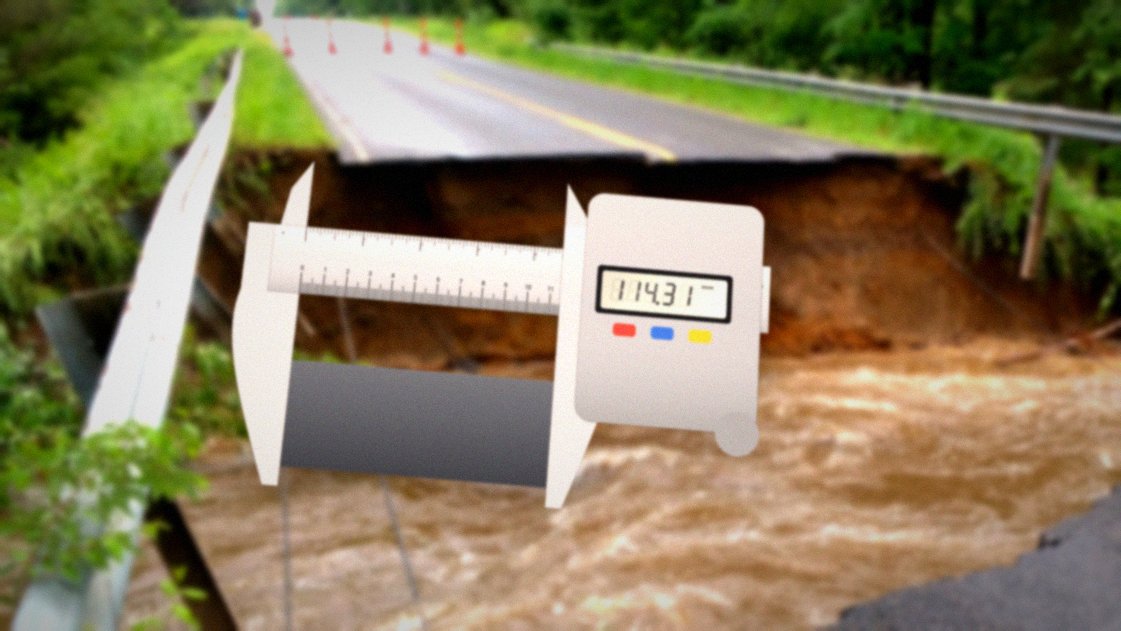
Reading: 114.31 mm
